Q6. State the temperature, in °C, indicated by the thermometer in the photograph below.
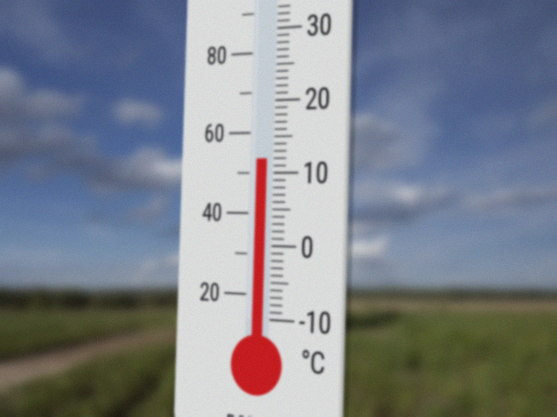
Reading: 12 °C
